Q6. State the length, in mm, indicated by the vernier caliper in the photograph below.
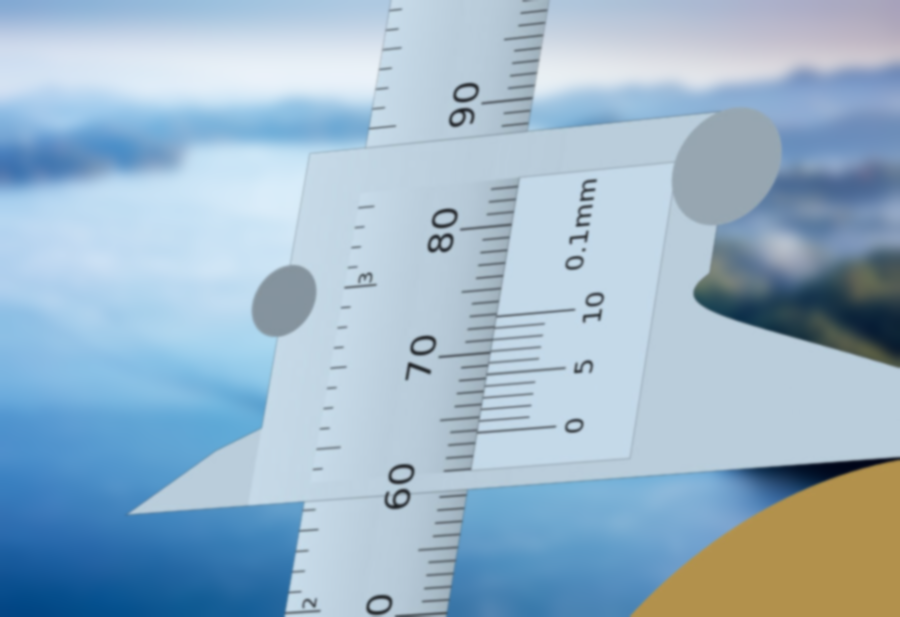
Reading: 63.8 mm
